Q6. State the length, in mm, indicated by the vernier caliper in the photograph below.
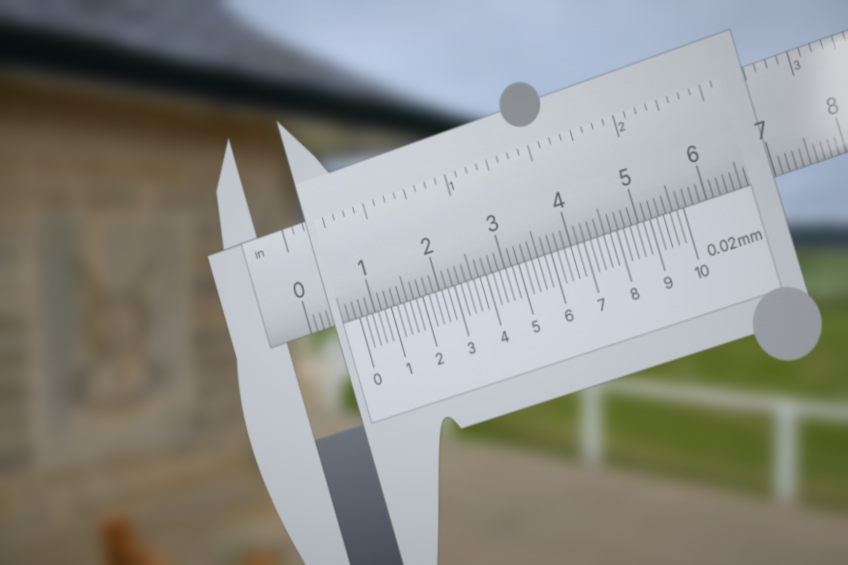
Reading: 7.6 mm
